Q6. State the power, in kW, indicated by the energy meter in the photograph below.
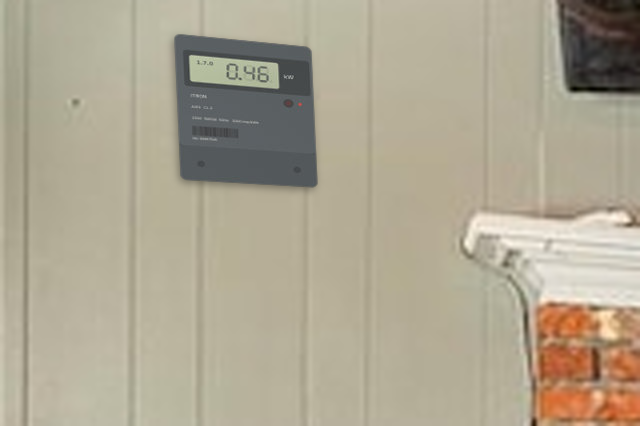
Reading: 0.46 kW
